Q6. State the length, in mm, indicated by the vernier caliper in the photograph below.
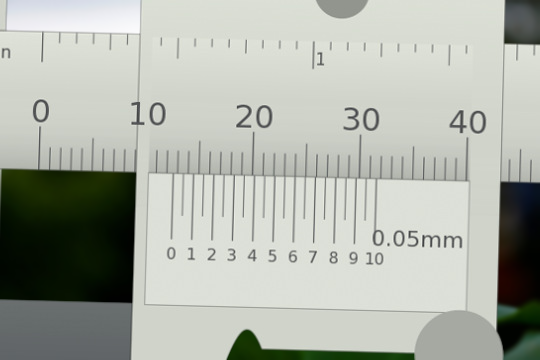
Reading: 12.6 mm
